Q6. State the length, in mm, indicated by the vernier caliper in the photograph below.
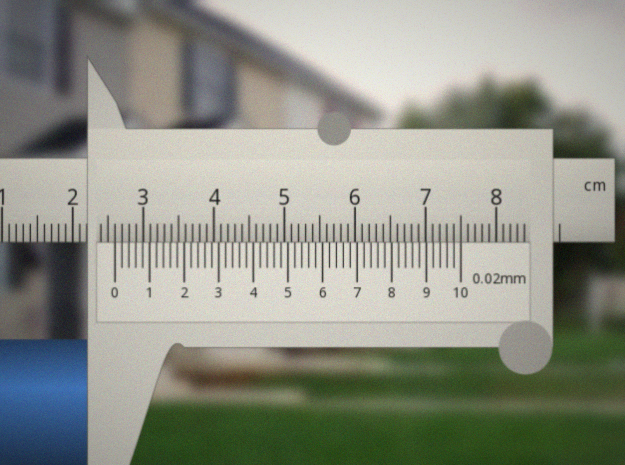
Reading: 26.0 mm
